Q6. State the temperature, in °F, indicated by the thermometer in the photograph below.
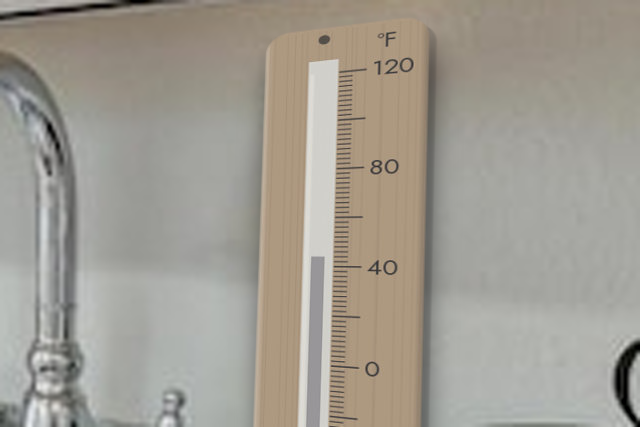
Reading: 44 °F
